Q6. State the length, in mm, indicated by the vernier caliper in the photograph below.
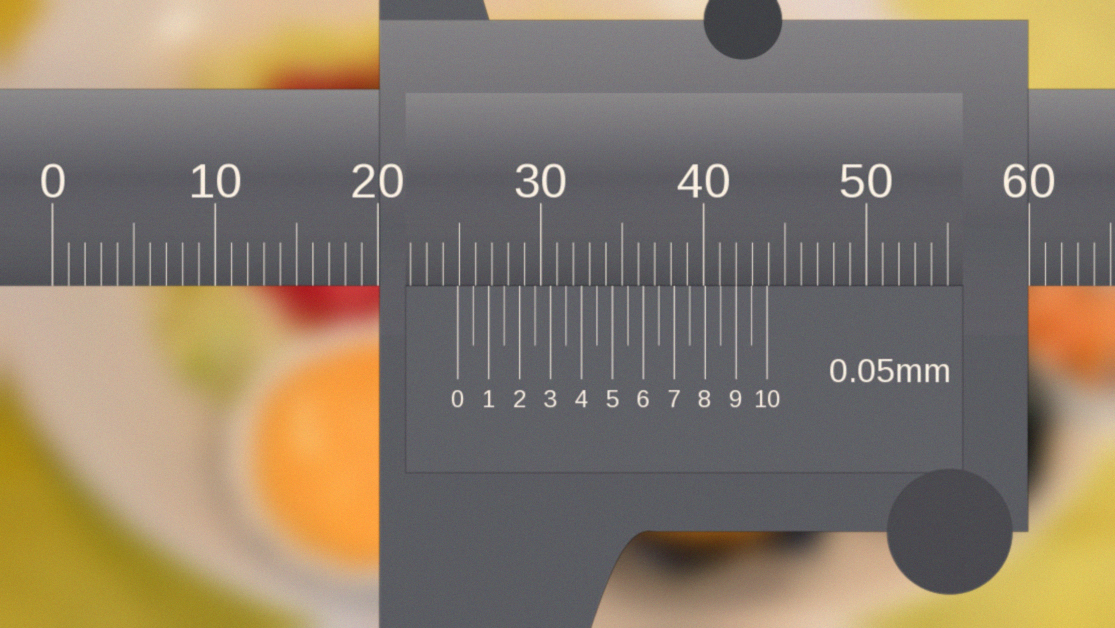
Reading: 24.9 mm
